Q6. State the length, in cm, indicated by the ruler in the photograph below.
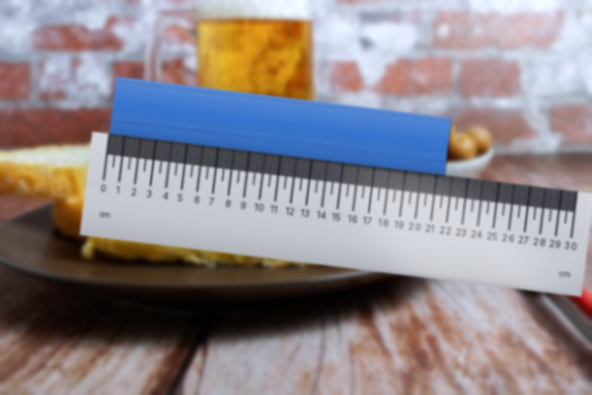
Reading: 21.5 cm
